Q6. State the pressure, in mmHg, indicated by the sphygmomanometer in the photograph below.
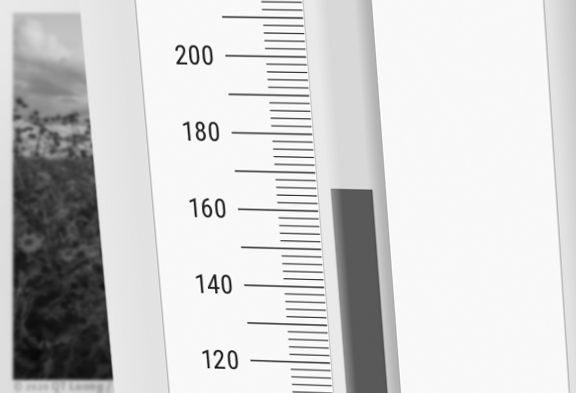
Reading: 166 mmHg
